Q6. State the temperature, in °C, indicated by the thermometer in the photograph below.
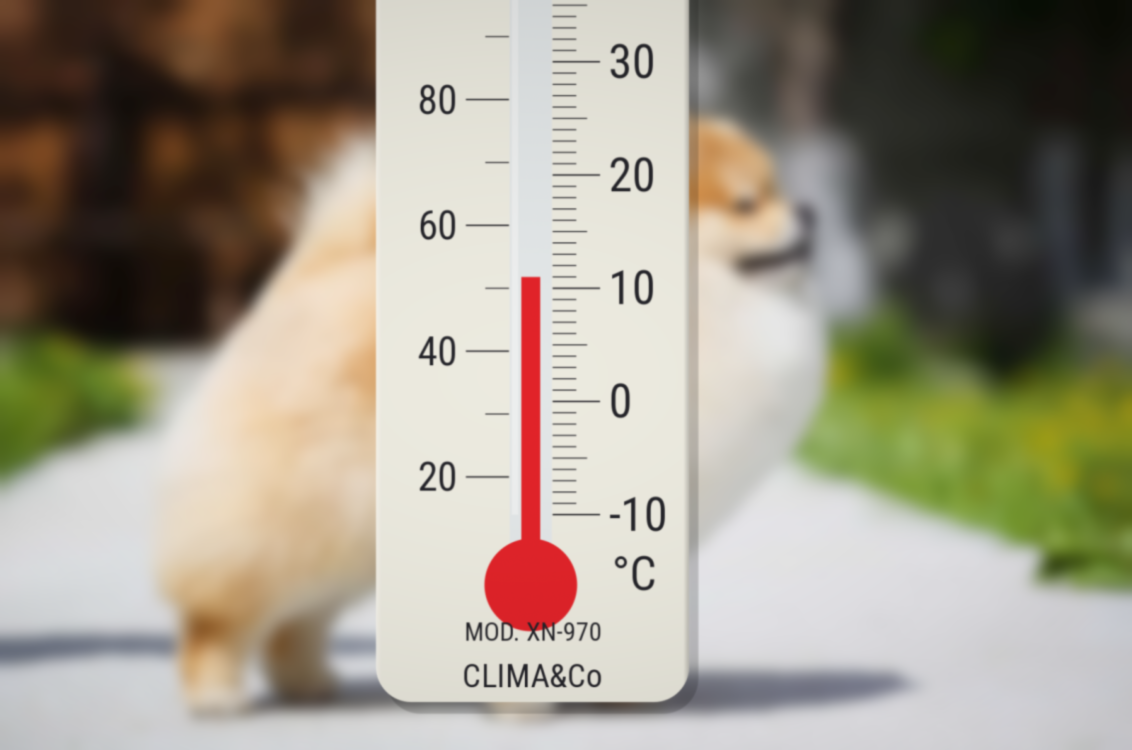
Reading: 11 °C
